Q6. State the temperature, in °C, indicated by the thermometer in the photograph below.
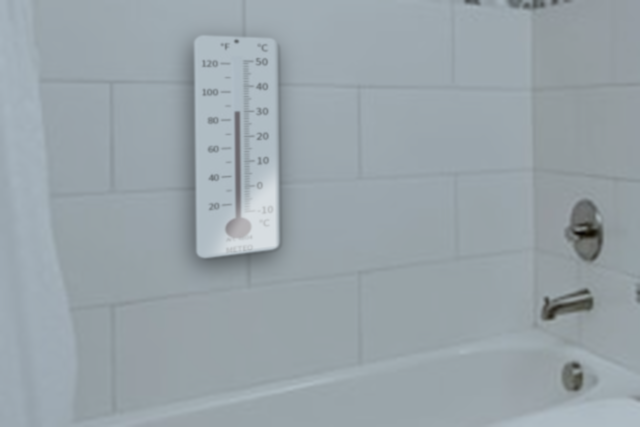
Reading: 30 °C
